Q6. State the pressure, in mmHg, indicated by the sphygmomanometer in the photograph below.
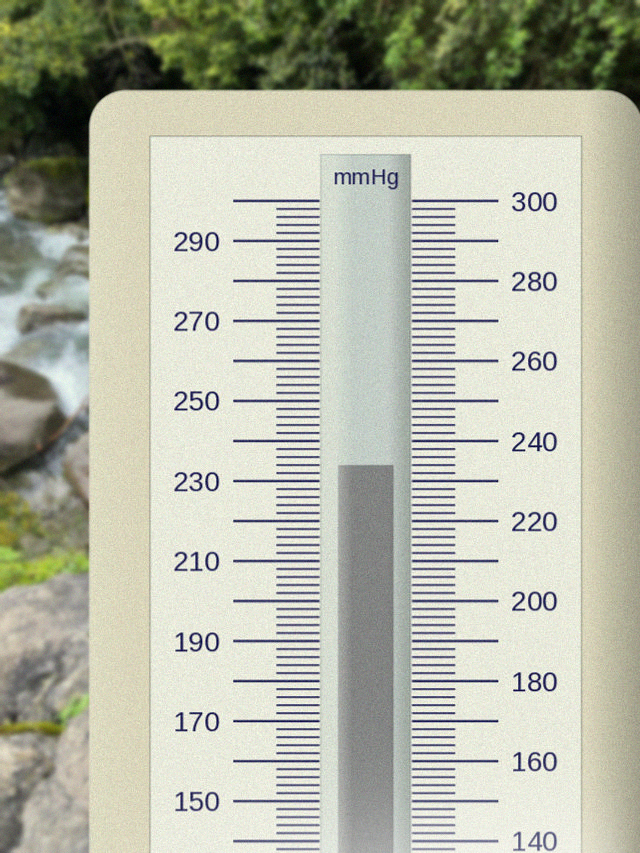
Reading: 234 mmHg
